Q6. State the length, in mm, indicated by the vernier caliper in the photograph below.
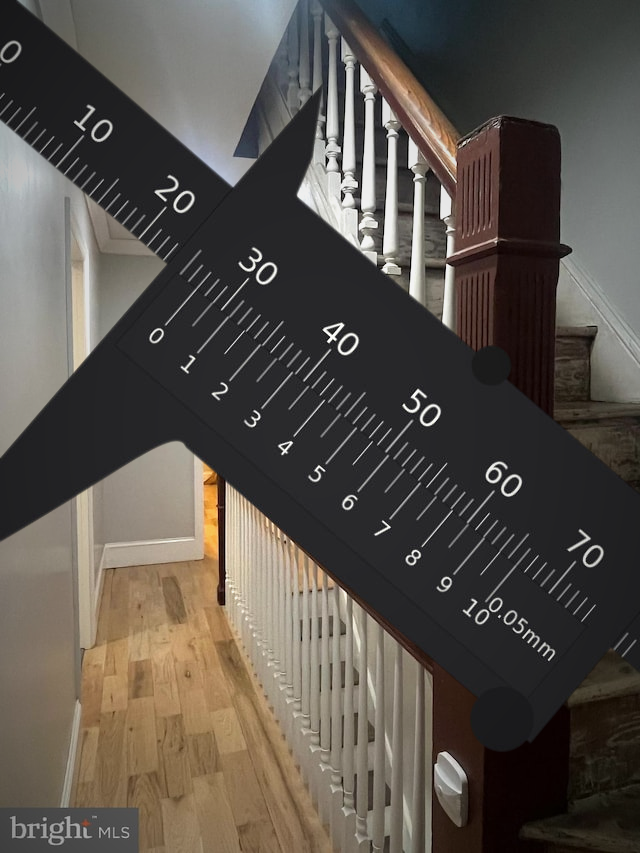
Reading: 27.0 mm
